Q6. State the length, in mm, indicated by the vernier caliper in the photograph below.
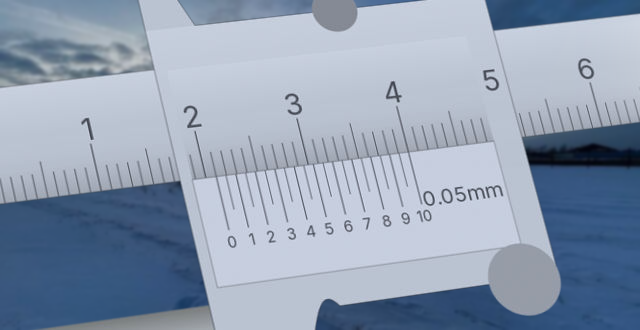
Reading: 21.0 mm
